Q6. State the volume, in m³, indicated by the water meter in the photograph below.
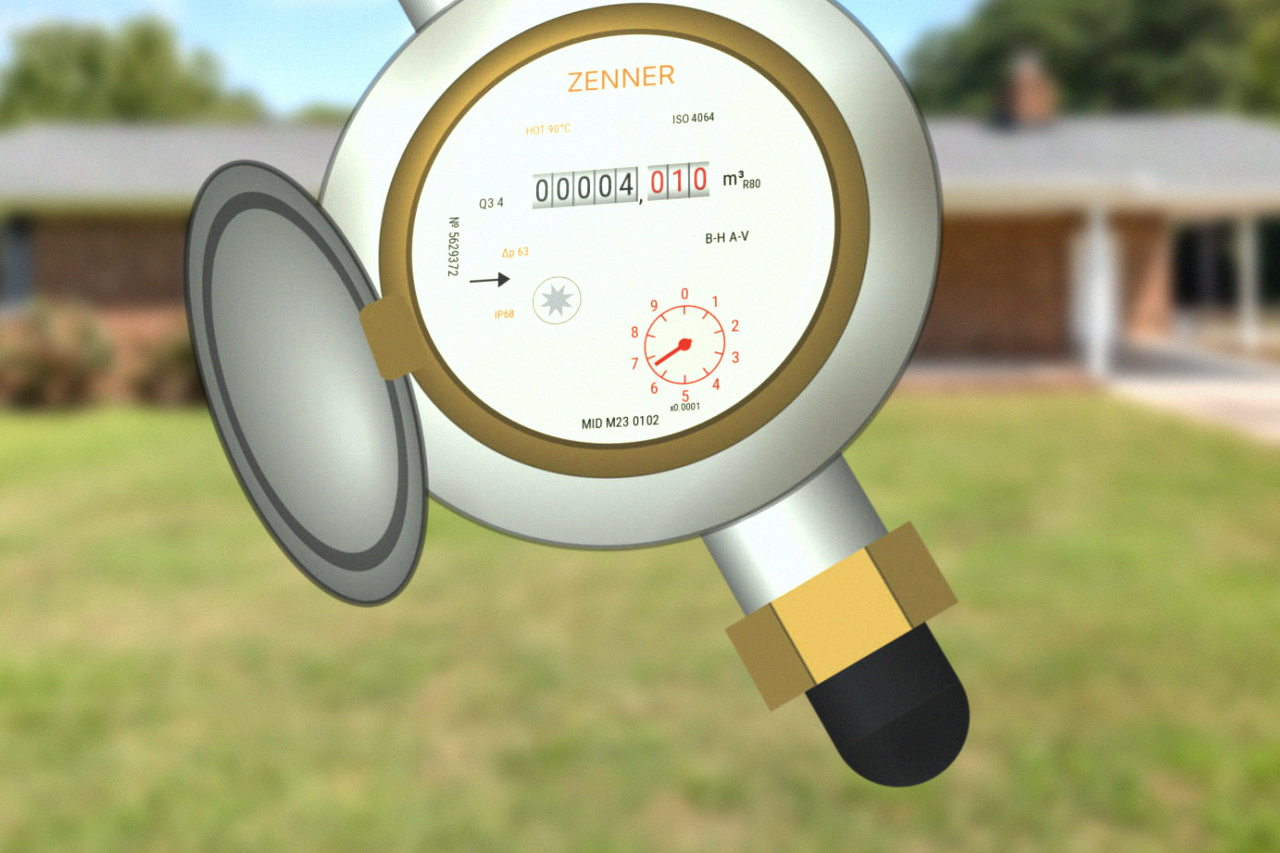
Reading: 4.0106 m³
